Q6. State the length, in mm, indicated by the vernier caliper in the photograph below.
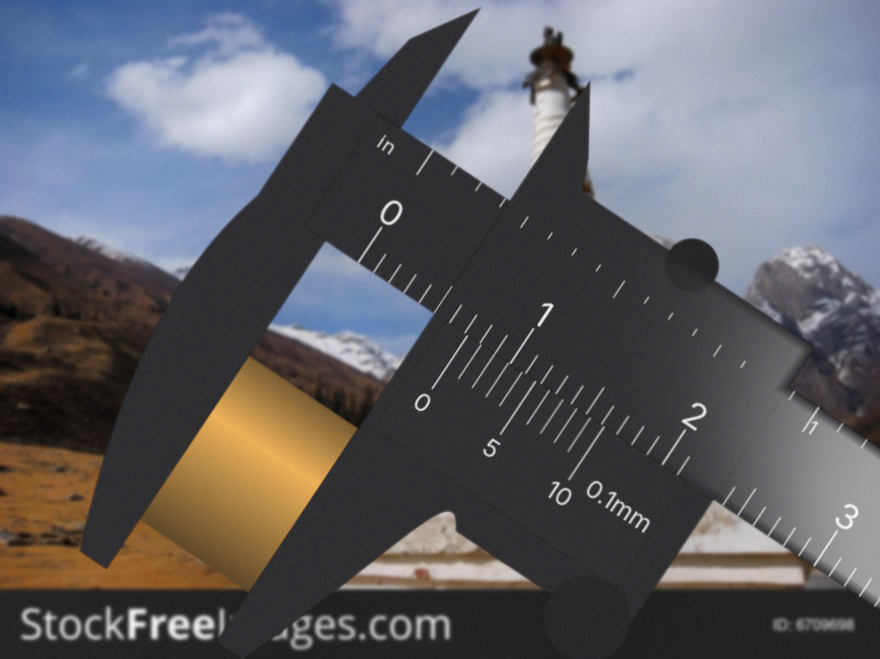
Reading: 7.2 mm
